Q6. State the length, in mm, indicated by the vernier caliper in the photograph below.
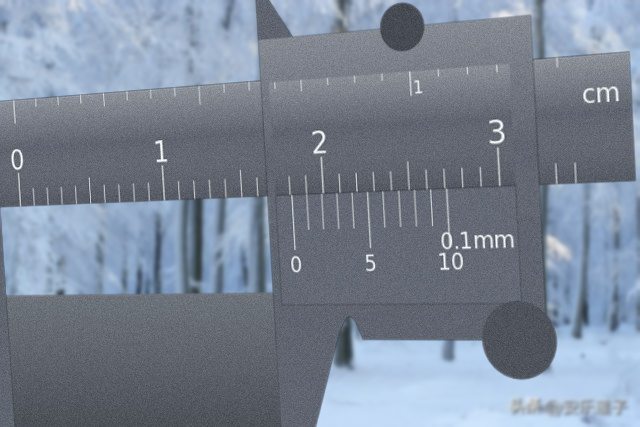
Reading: 18.1 mm
